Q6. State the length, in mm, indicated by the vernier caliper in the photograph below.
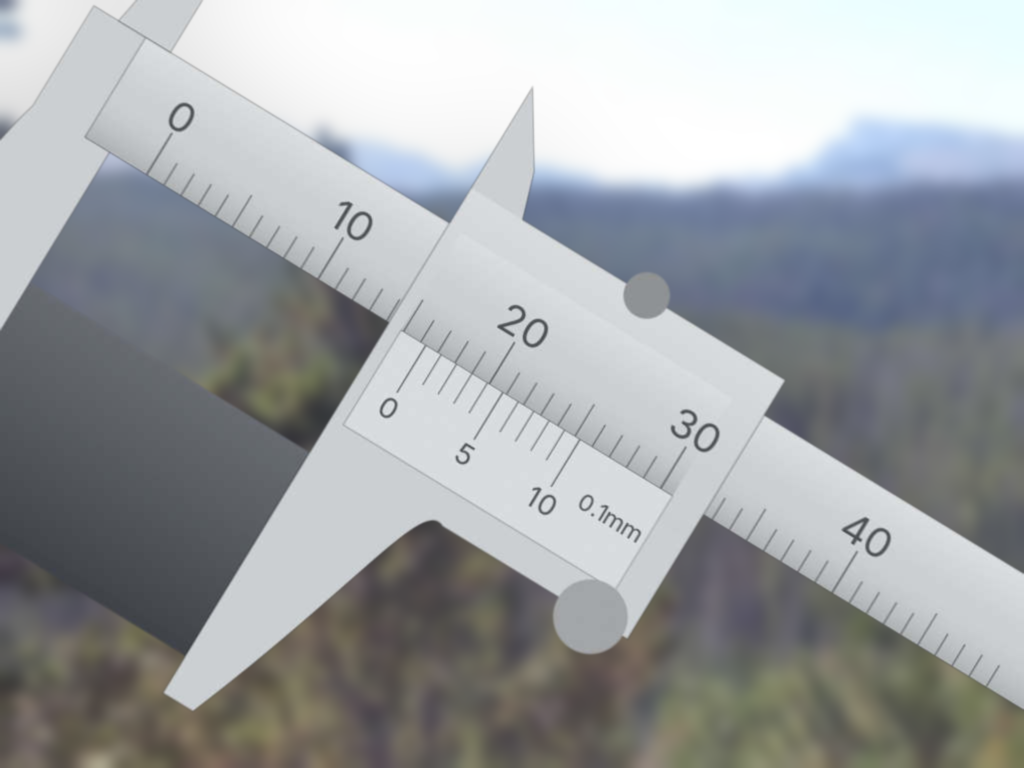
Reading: 16.3 mm
